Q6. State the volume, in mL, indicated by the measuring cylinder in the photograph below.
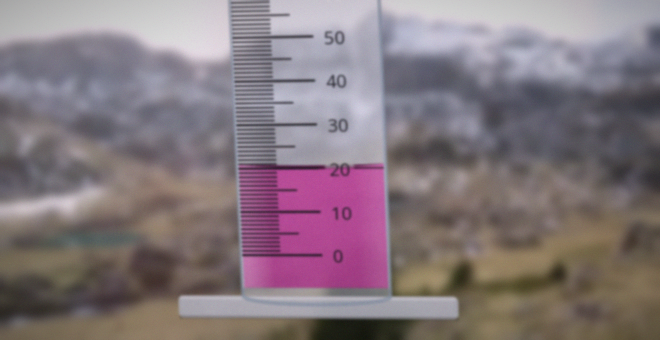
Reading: 20 mL
